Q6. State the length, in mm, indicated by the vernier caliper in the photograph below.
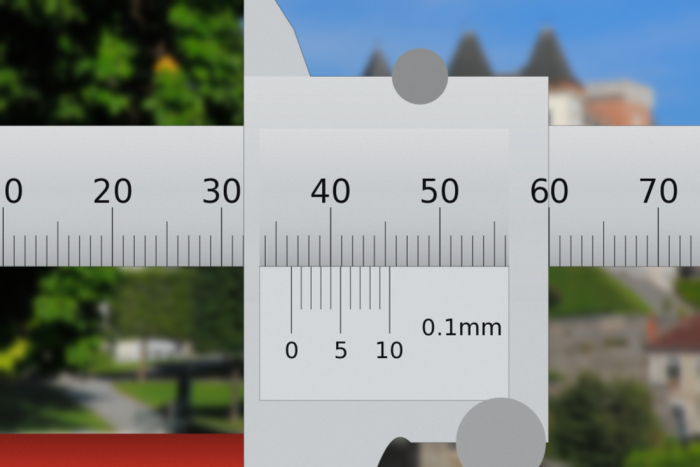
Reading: 36.4 mm
